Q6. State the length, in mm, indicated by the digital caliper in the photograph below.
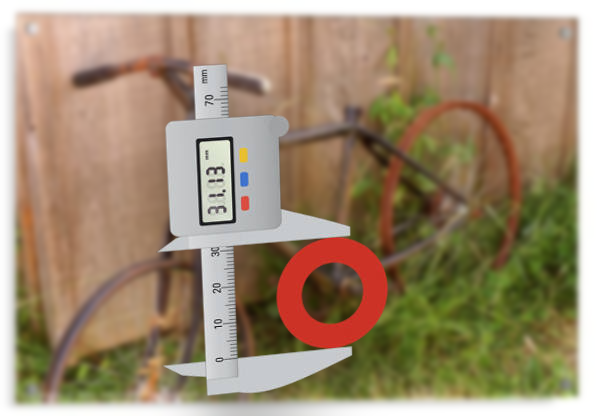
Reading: 31.13 mm
